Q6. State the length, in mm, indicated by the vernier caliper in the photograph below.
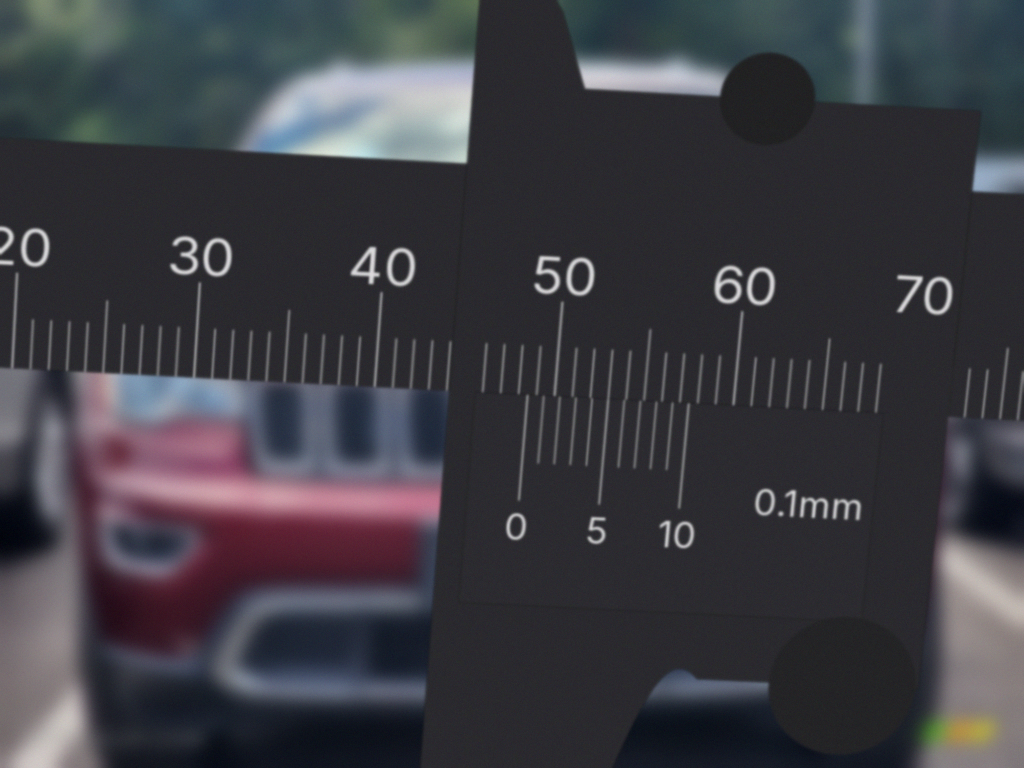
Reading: 48.5 mm
